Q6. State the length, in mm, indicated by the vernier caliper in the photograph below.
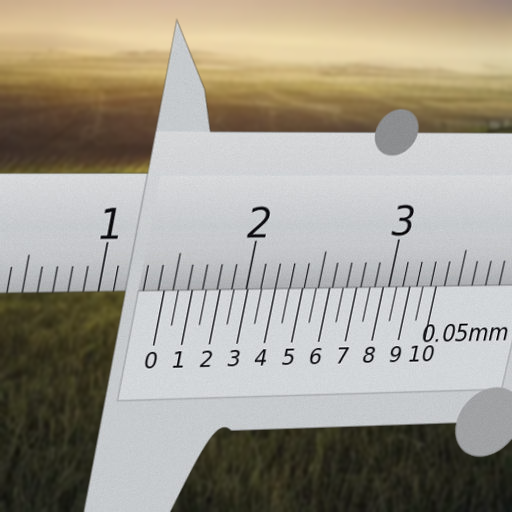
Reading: 14.4 mm
